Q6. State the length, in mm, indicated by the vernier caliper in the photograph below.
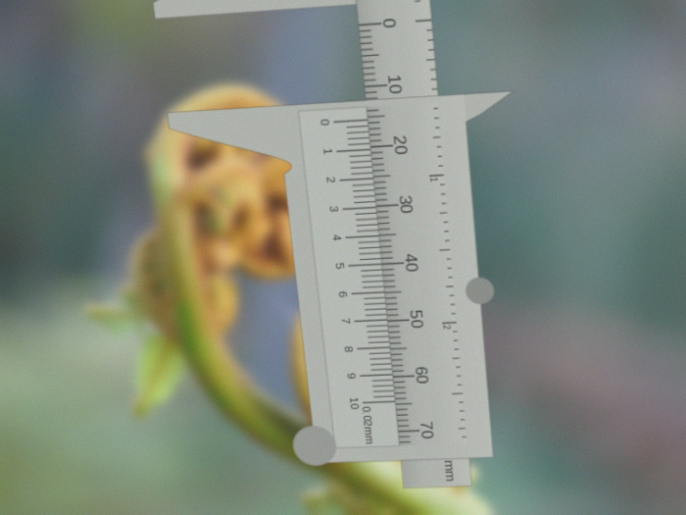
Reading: 15.5 mm
